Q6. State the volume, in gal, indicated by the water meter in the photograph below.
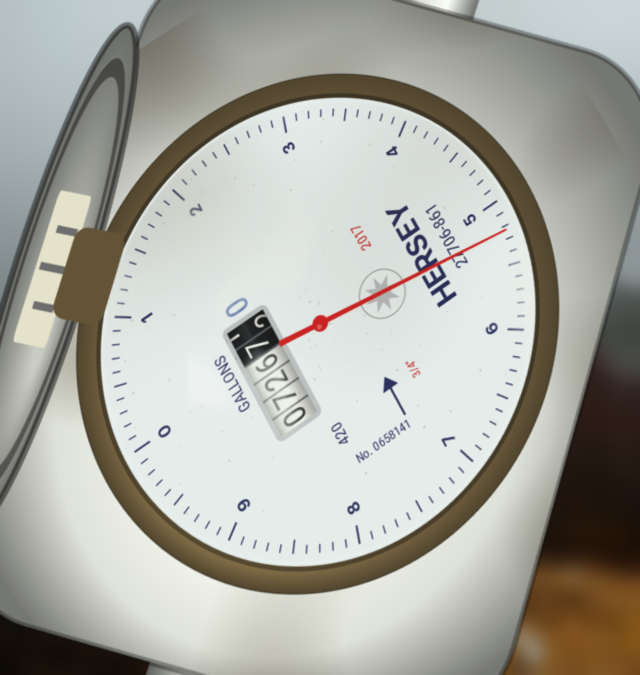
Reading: 726715.2 gal
